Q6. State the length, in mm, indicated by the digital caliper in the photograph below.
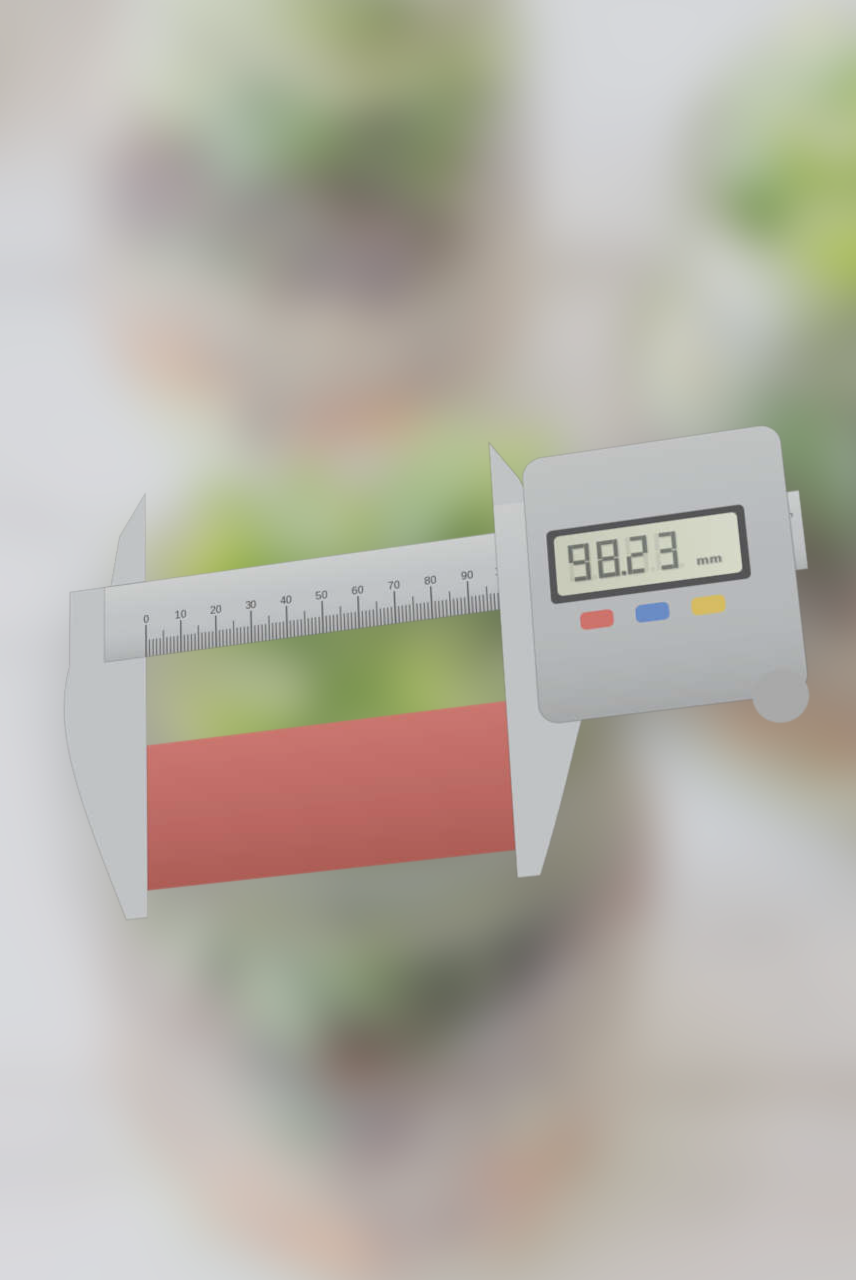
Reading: 98.23 mm
